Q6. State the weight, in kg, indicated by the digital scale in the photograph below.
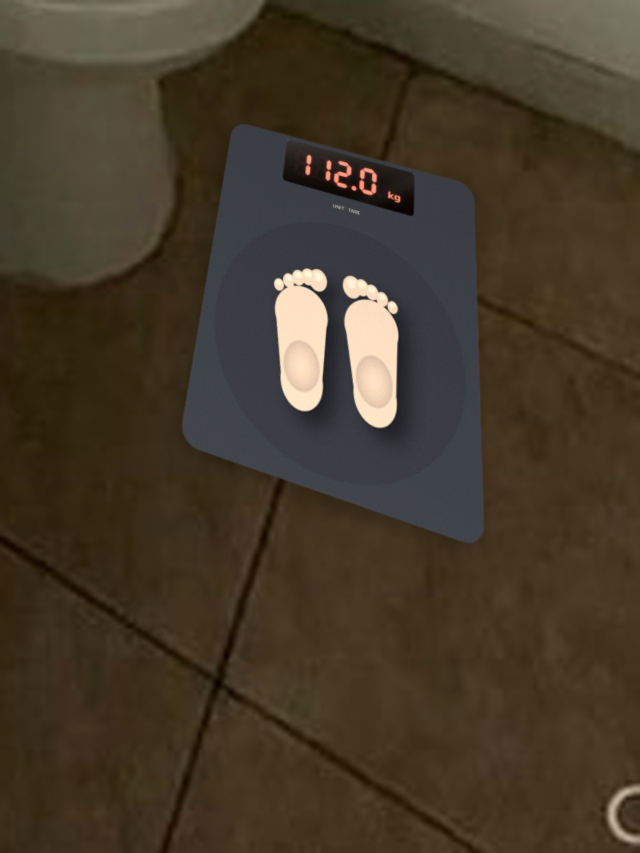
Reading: 112.0 kg
